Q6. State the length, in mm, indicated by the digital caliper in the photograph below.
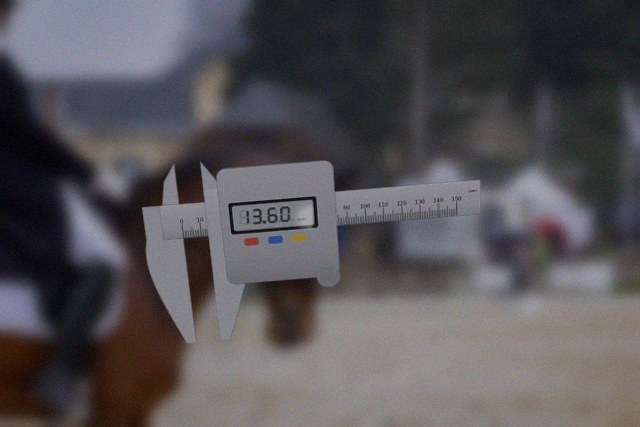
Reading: 13.60 mm
